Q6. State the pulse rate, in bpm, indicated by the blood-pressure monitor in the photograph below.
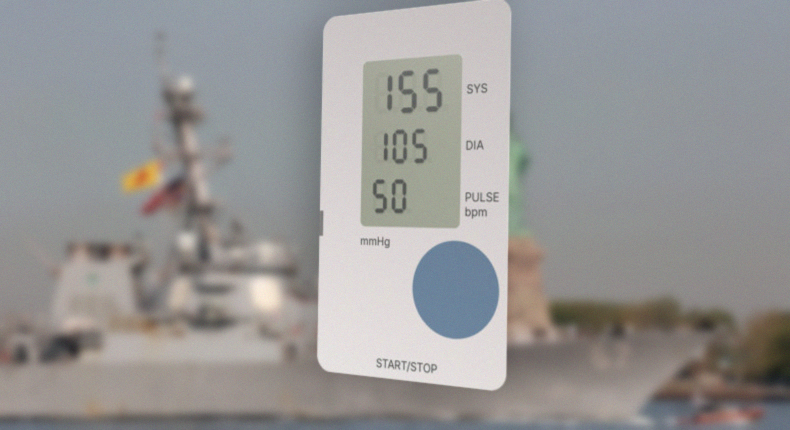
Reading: 50 bpm
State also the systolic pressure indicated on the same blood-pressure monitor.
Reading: 155 mmHg
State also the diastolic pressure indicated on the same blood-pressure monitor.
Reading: 105 mmHg
